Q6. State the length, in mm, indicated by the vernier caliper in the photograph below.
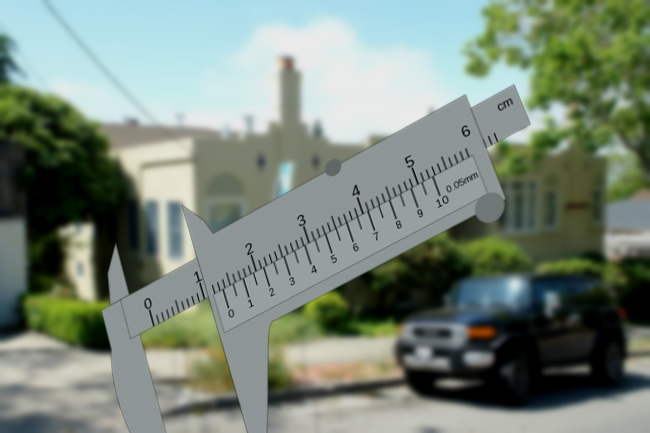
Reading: 13.6 mm
